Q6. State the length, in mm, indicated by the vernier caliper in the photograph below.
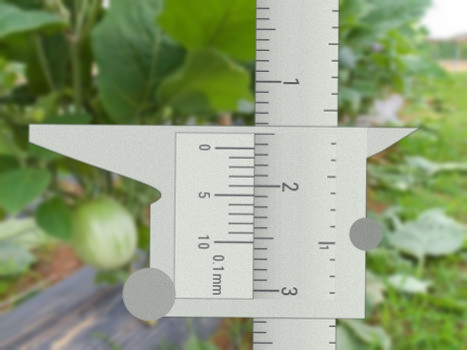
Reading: 16.4 mm
